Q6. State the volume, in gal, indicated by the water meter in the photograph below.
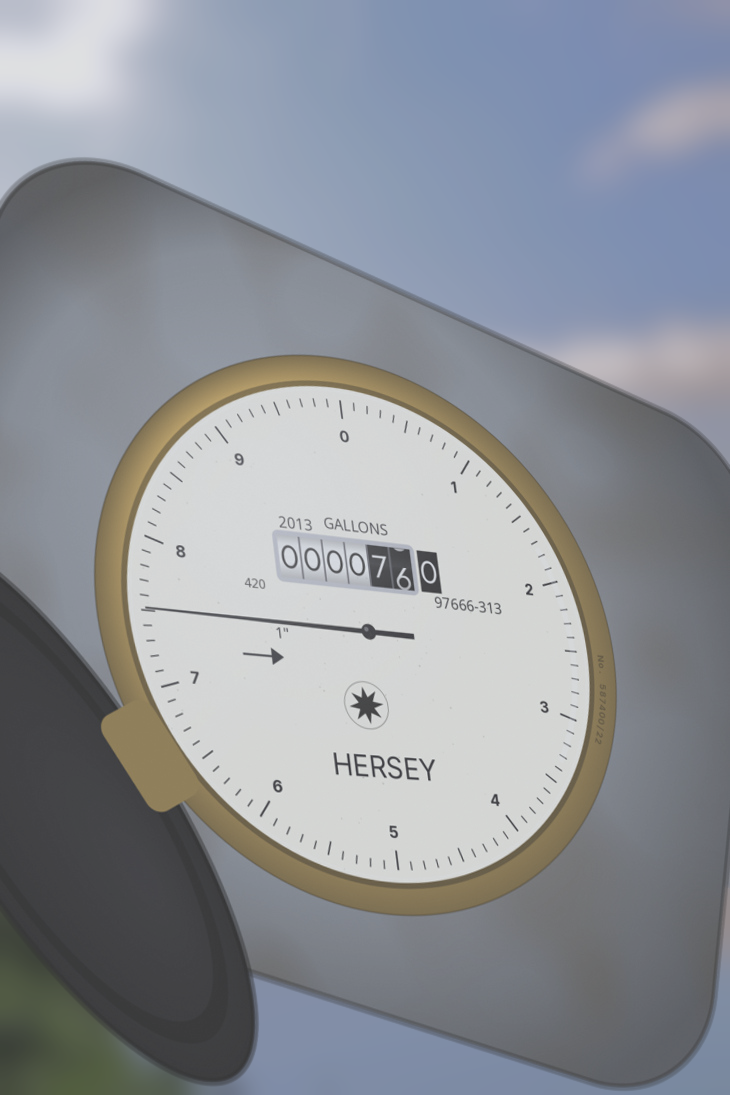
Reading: 757.5 gal
